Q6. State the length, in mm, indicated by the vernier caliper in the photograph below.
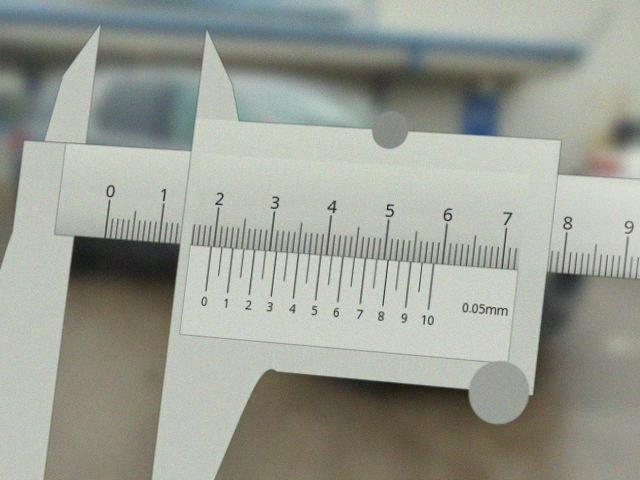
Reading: 19.5 mm
